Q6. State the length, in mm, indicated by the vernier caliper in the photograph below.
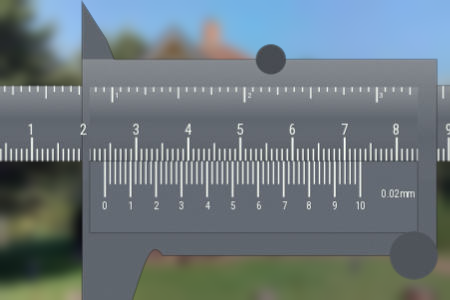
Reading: 24.0 mm
